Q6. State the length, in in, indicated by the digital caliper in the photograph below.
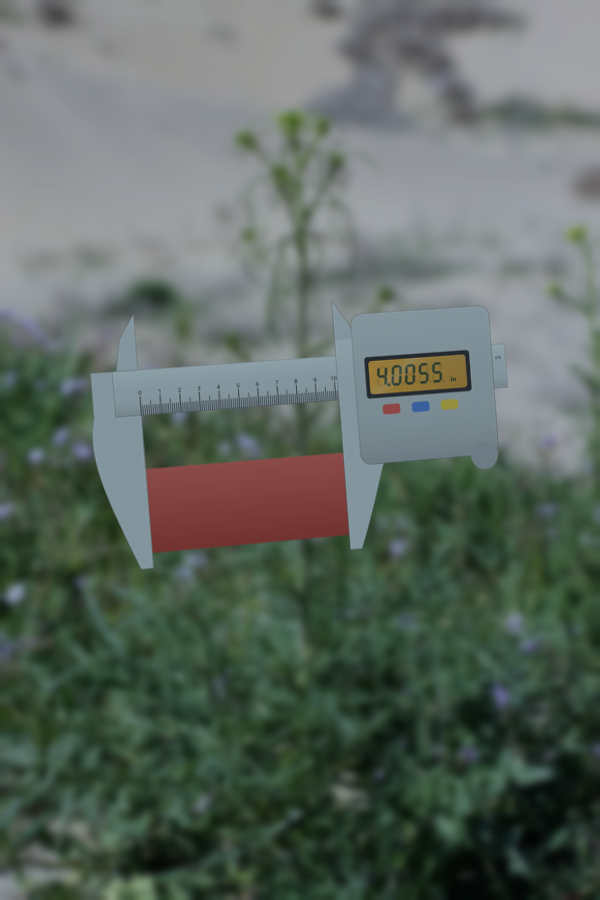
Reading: 4.0055 in
